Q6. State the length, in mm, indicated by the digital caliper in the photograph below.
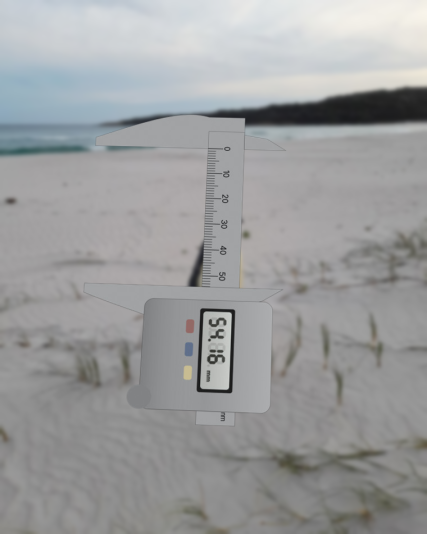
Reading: 54.16 mm
